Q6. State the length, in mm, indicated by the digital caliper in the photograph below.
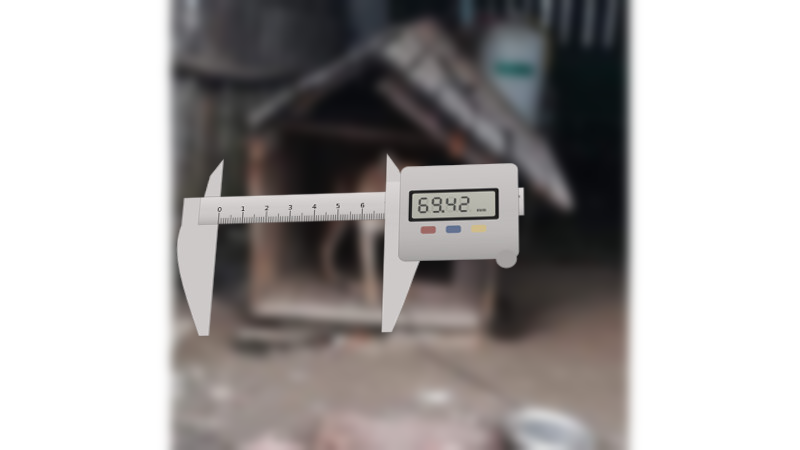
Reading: 69.42 mm
